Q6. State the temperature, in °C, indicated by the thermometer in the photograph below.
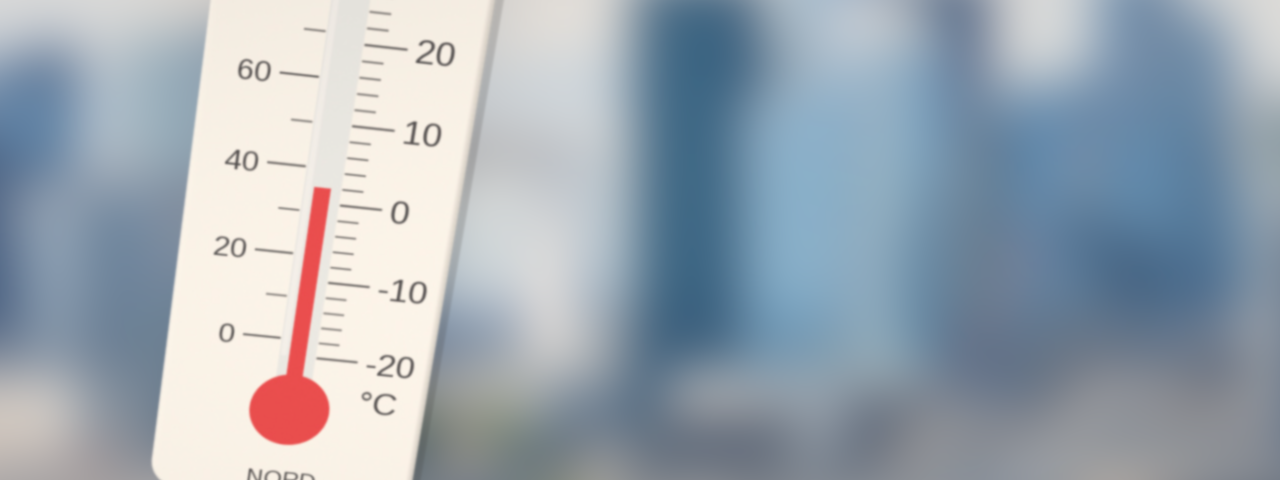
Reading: 2 °C
